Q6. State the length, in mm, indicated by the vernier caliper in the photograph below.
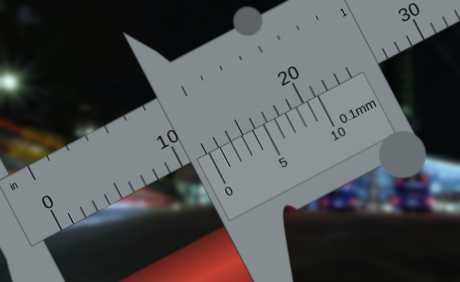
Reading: 12.2 mm
